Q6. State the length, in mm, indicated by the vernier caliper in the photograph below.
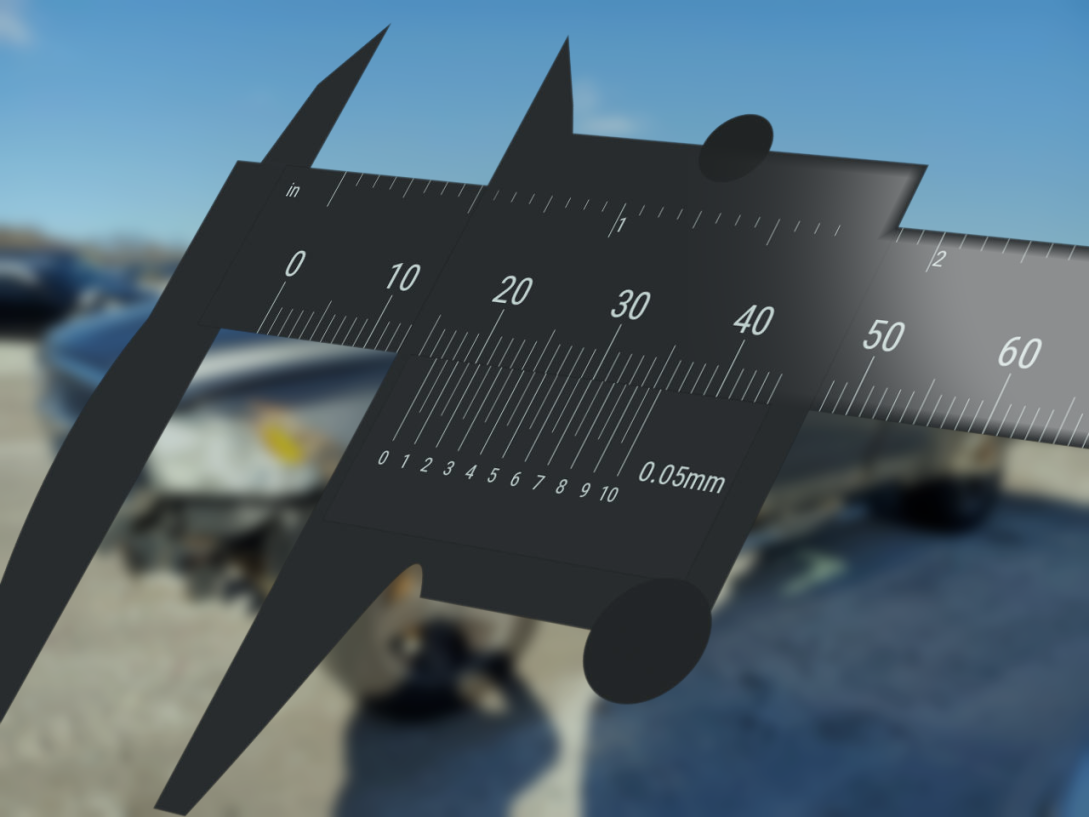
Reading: 16.6 mm
